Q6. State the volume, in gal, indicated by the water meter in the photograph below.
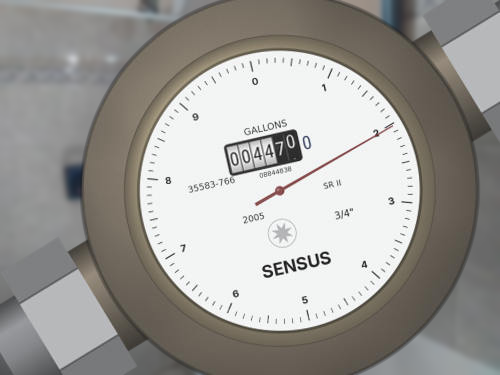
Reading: 44702.0 gal
